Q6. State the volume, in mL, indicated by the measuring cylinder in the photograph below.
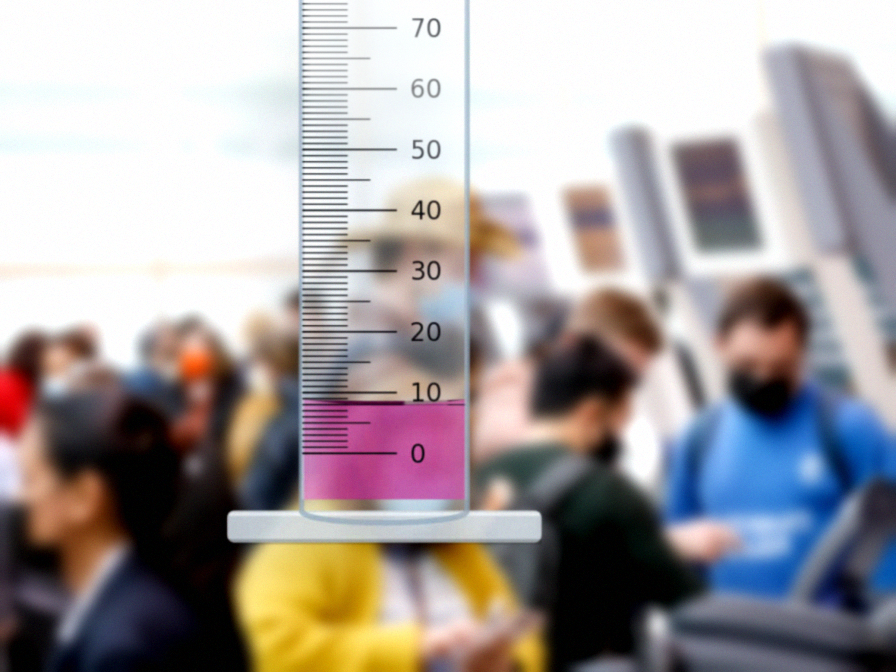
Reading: 8 mL
